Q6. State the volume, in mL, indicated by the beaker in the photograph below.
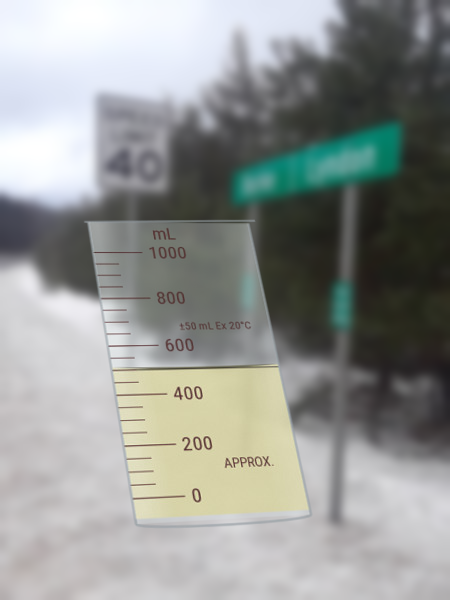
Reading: 500 mL
